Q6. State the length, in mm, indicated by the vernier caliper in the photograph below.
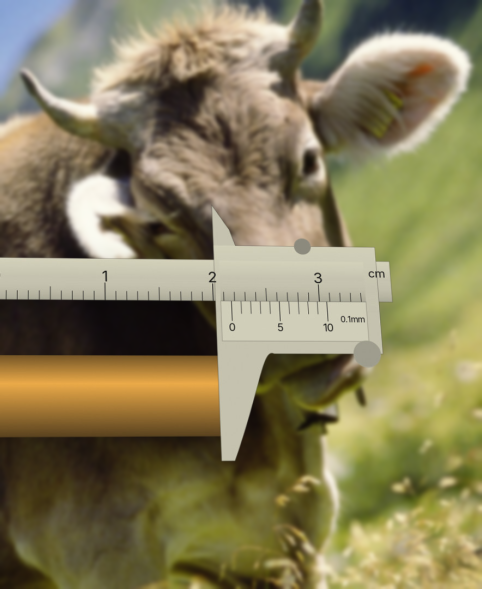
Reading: 21.7 mm
